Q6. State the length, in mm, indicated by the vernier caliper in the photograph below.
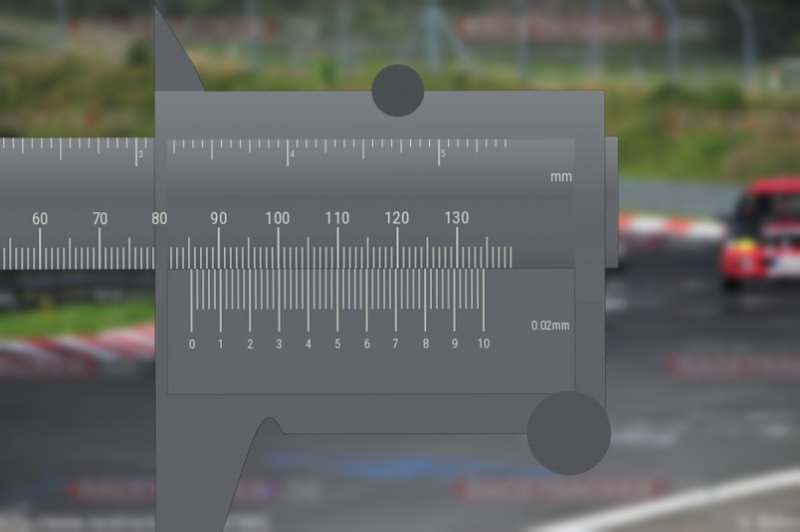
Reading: 85.4 mm
